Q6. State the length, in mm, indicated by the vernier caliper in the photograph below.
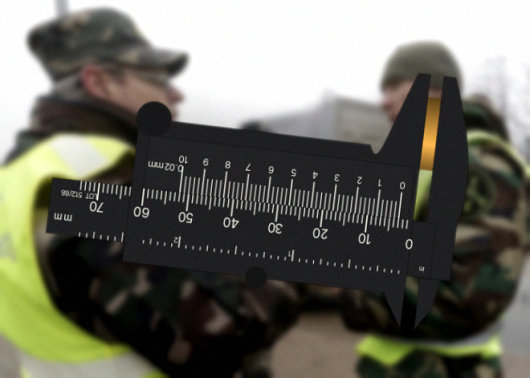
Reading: 3.0 mm
